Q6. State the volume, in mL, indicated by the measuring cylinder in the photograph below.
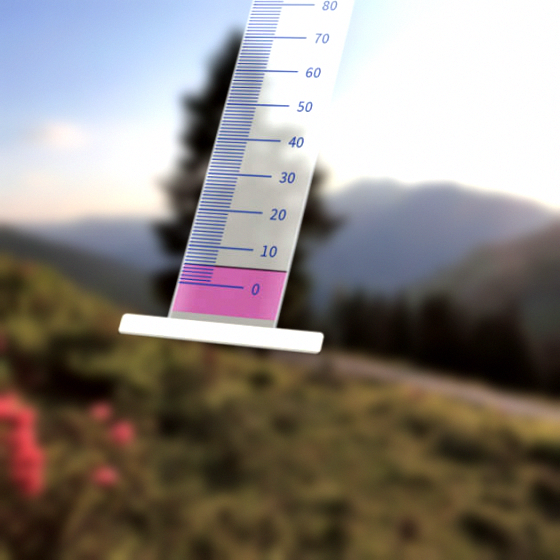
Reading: 5 mL
